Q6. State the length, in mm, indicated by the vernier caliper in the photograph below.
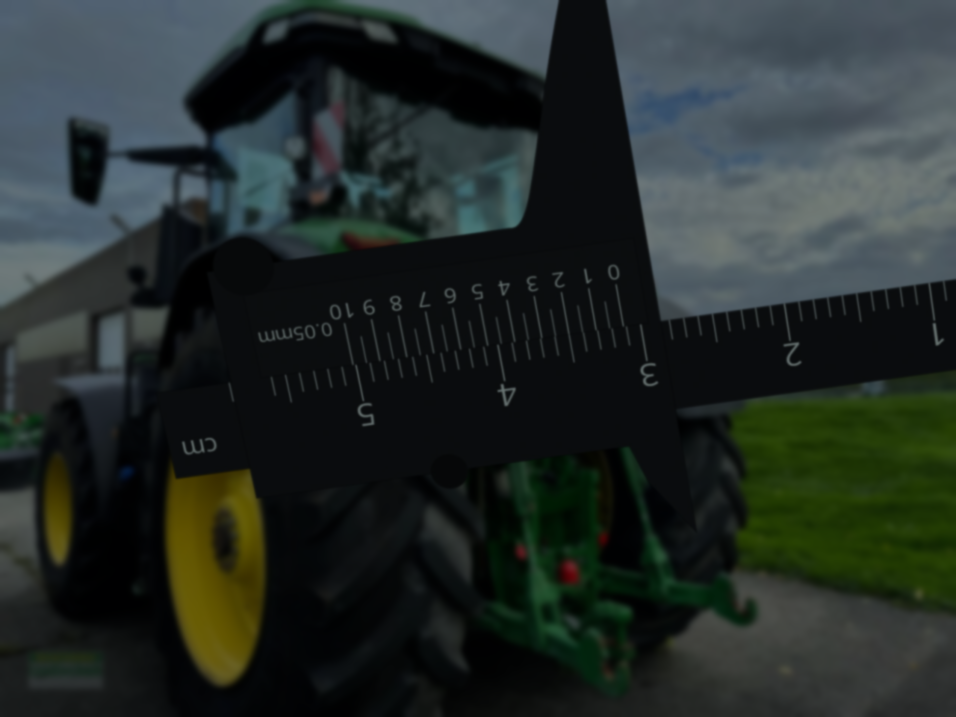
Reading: 31.2 mm
